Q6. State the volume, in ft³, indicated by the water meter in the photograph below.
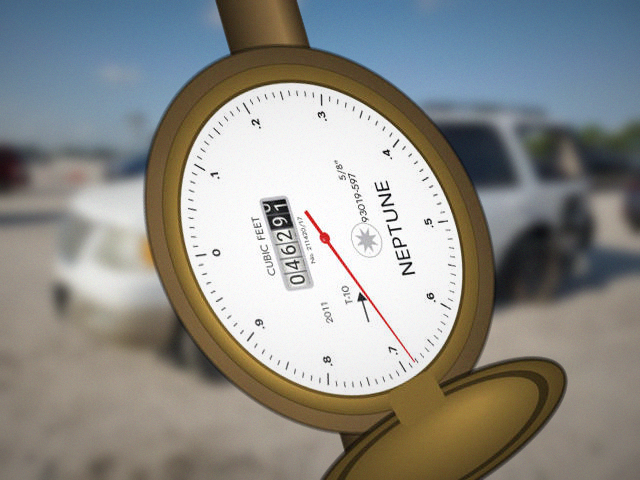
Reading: 46290.68 ft³
